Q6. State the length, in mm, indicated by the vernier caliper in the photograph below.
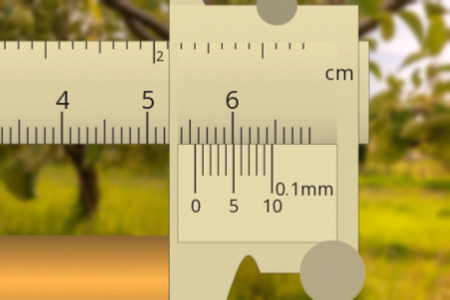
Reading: 55.6 mm
